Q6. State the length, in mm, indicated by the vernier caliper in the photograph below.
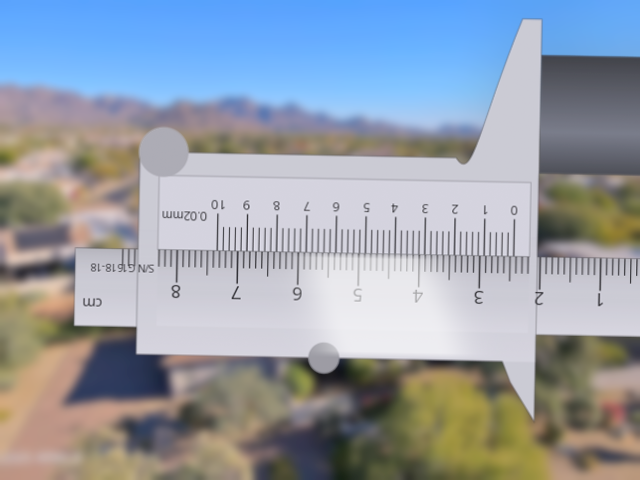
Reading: 24.4 mm
